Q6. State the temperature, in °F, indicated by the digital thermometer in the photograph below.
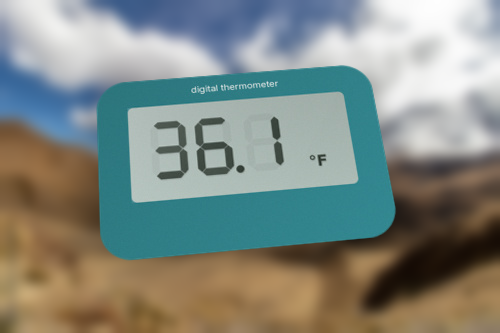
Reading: 36.1 °F
